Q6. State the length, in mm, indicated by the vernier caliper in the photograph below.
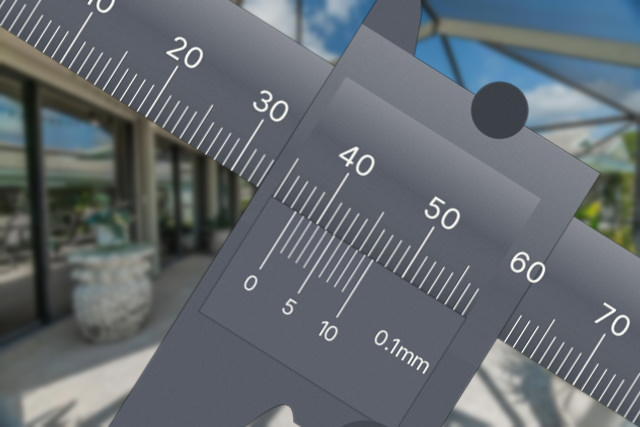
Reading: 37.6 mm
